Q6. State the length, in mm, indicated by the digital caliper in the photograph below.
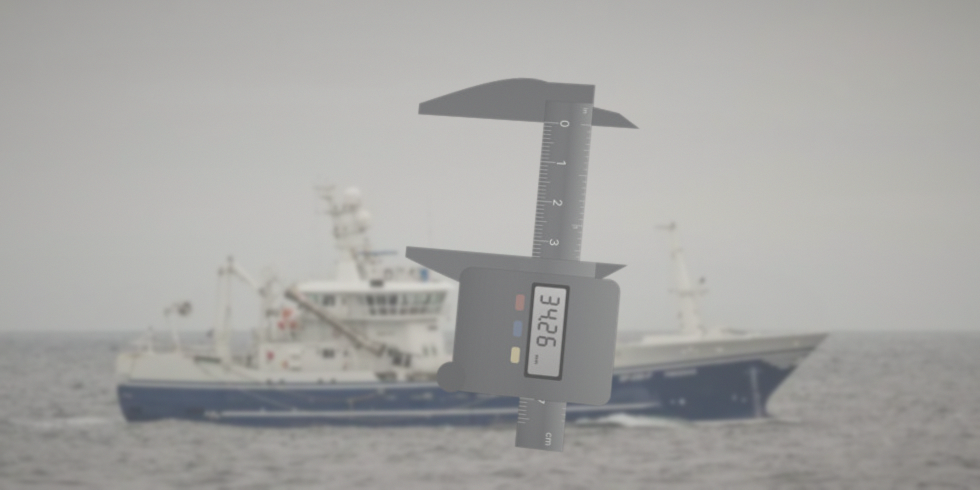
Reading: 34.26 mm
